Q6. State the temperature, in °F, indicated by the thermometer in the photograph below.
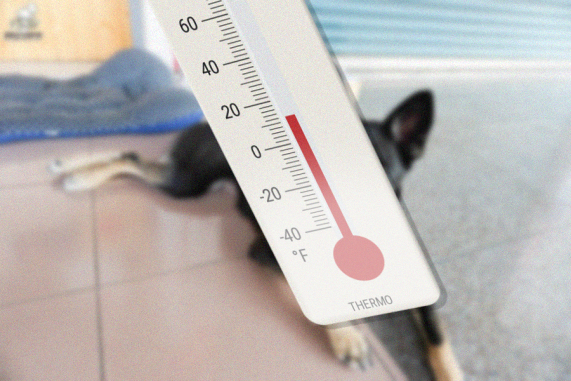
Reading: 12 °F
